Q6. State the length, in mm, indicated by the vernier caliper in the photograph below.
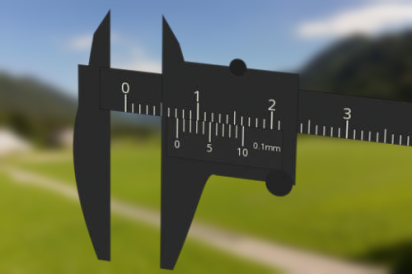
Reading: 7.2 mm
